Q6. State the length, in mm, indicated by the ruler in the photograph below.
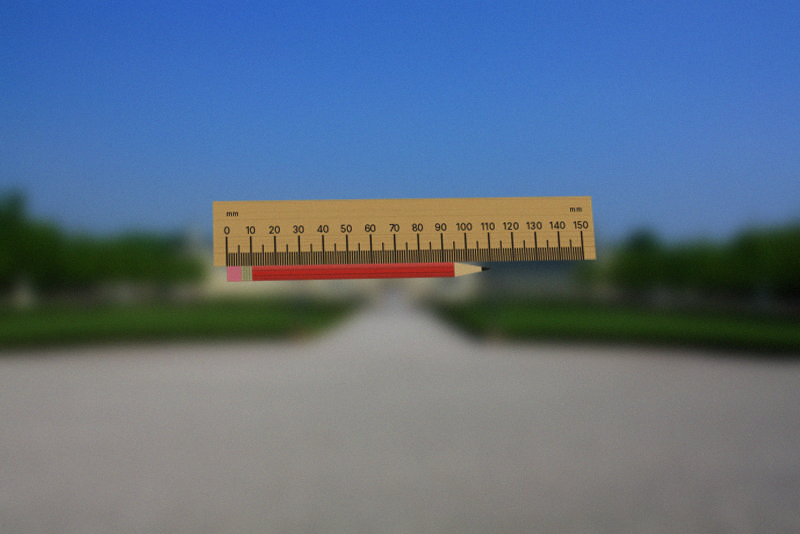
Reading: 110 mm
